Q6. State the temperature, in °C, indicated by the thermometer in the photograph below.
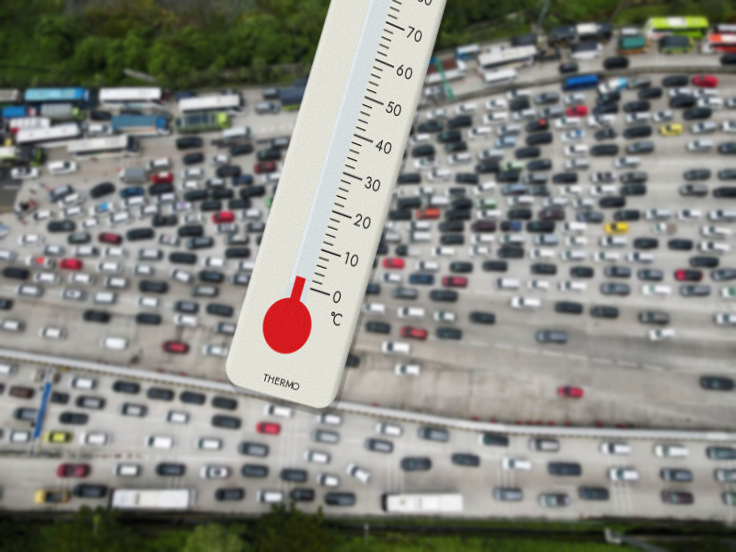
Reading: 2 °C
